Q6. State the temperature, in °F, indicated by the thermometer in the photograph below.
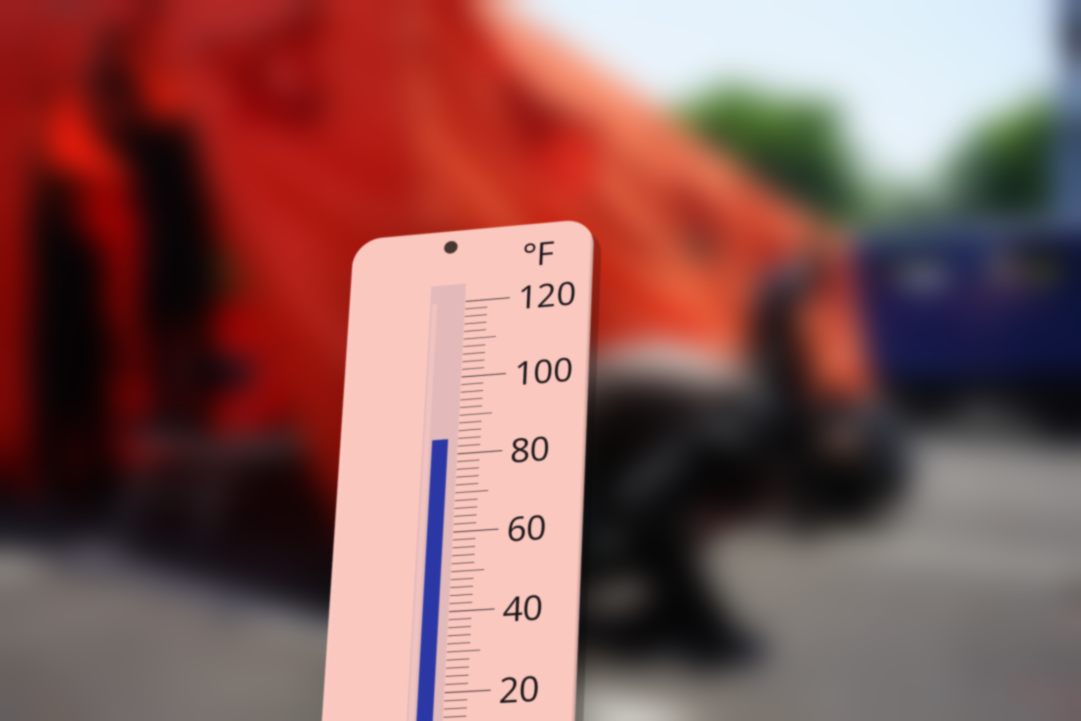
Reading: 84 °F
